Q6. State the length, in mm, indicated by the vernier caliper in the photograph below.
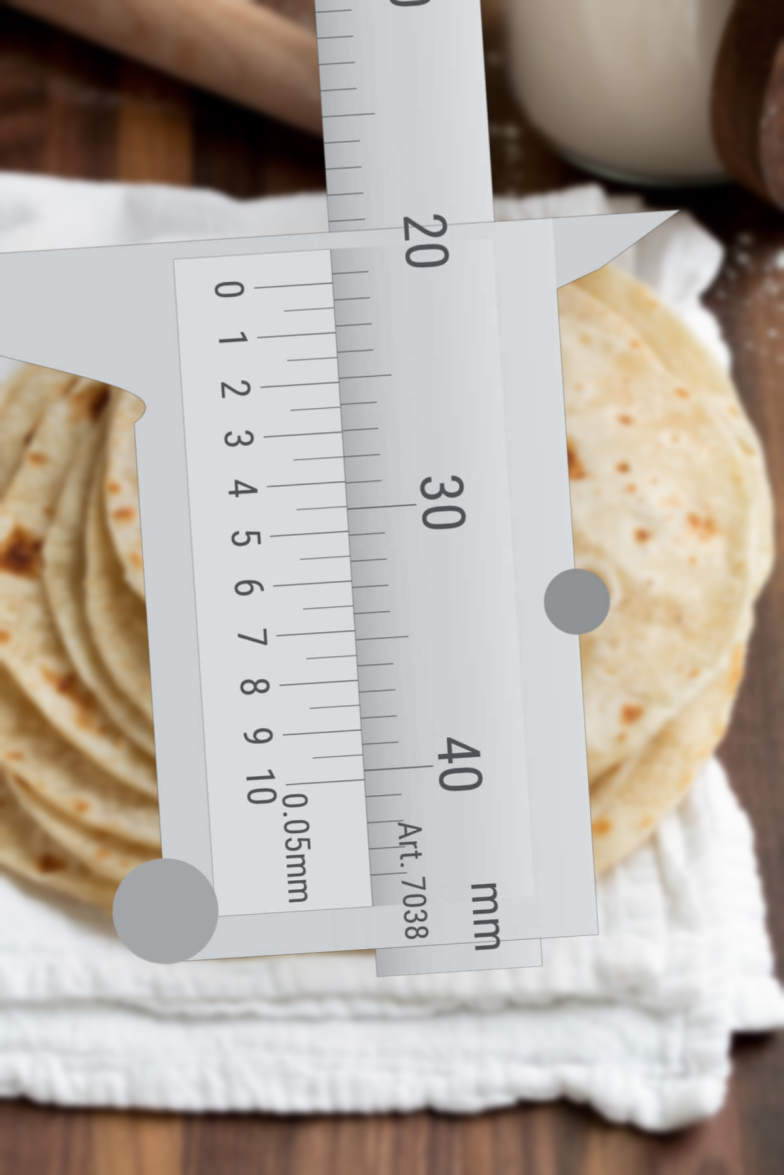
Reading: 21.35 mm
